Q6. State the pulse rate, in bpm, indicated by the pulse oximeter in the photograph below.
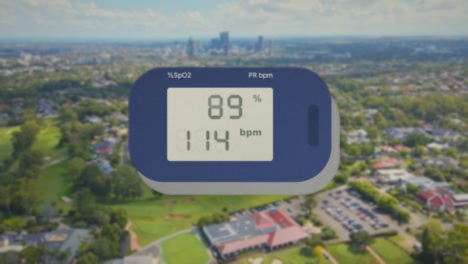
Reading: 114 bpm
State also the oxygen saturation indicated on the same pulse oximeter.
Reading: 89 %
